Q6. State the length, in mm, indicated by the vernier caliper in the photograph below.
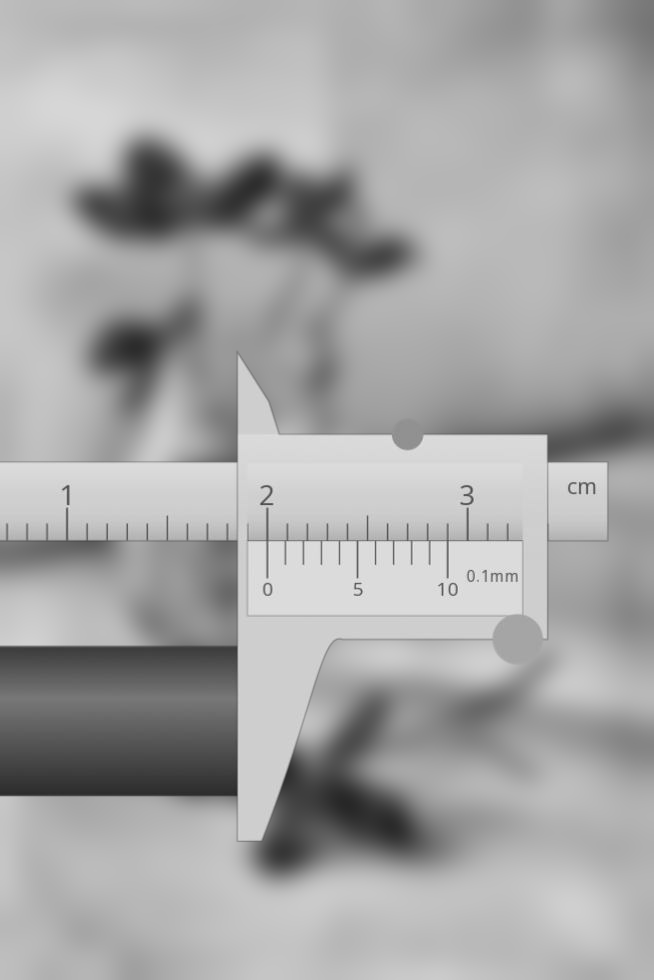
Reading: 20.0 mm
